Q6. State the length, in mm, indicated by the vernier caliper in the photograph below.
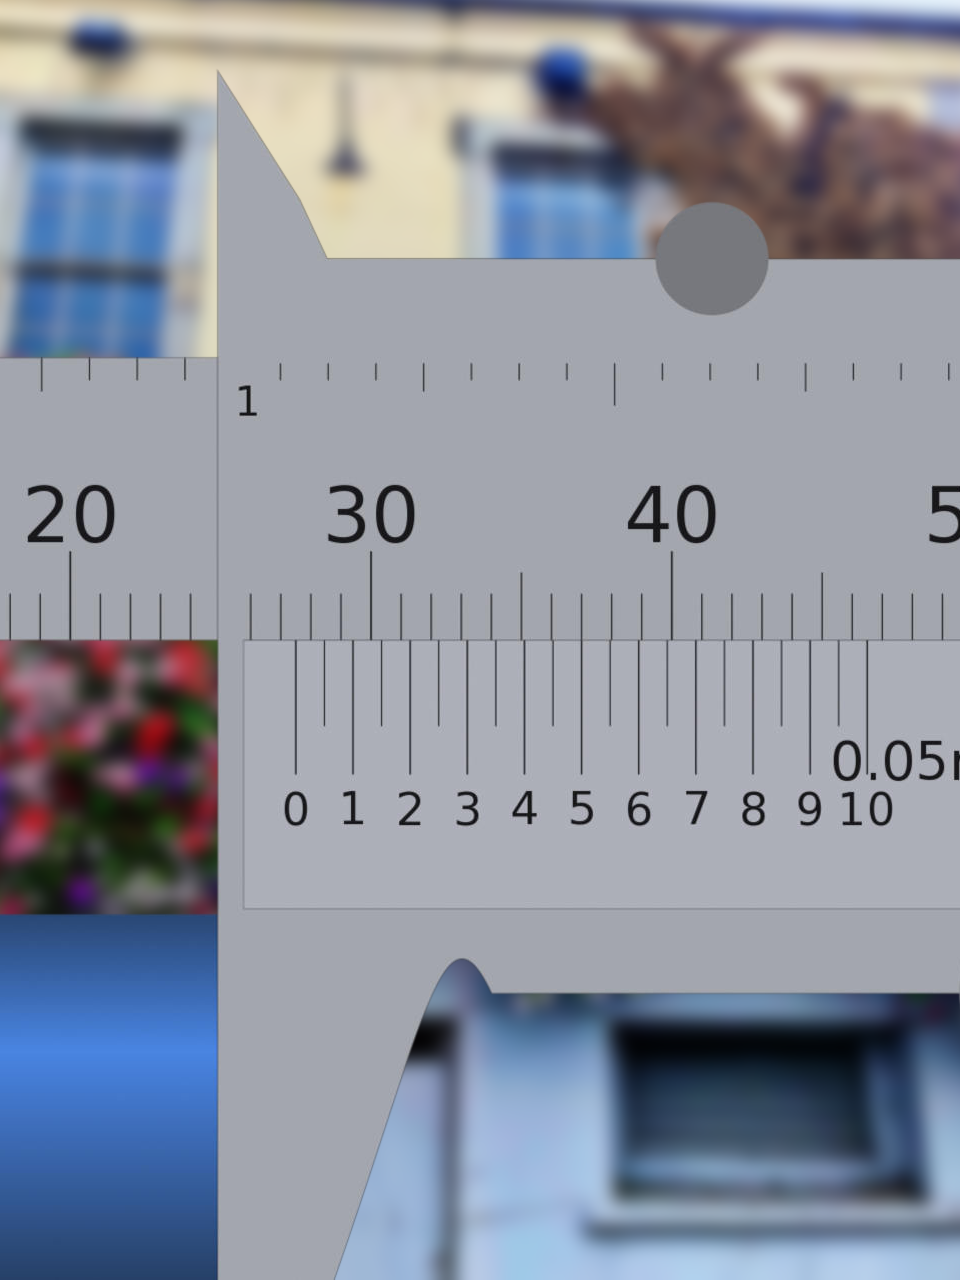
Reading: 27.50 mm
